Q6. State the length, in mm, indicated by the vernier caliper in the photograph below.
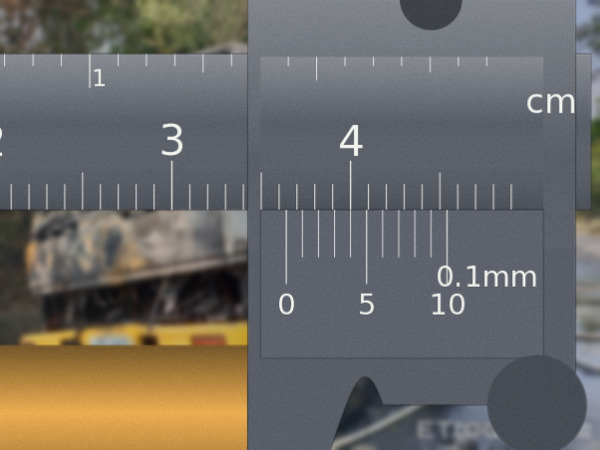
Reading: 36.4 mm
